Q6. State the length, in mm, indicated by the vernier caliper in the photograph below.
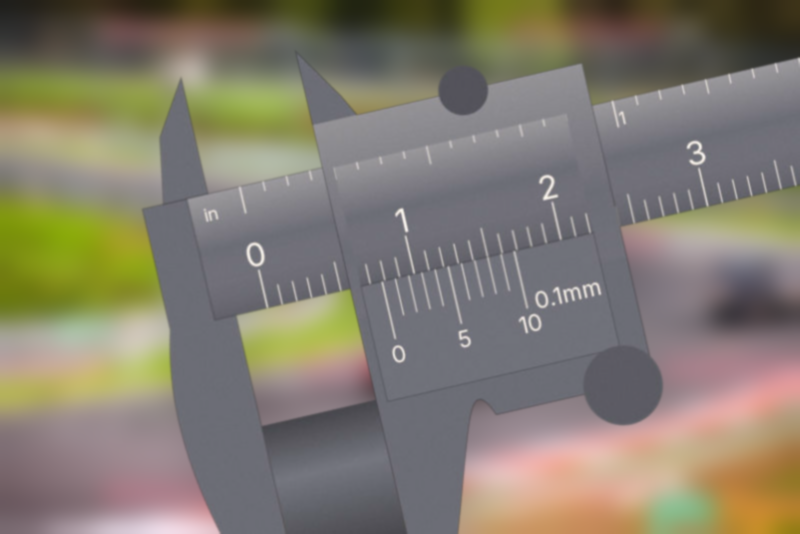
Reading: 7.8 mm
